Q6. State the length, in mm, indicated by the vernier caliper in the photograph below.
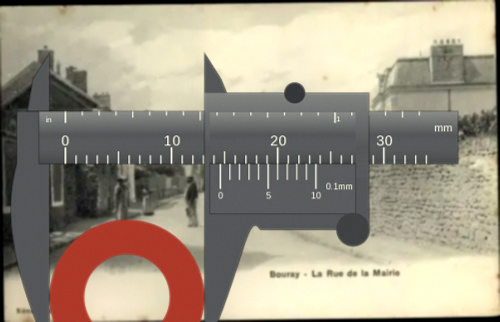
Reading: 14.6 mm
